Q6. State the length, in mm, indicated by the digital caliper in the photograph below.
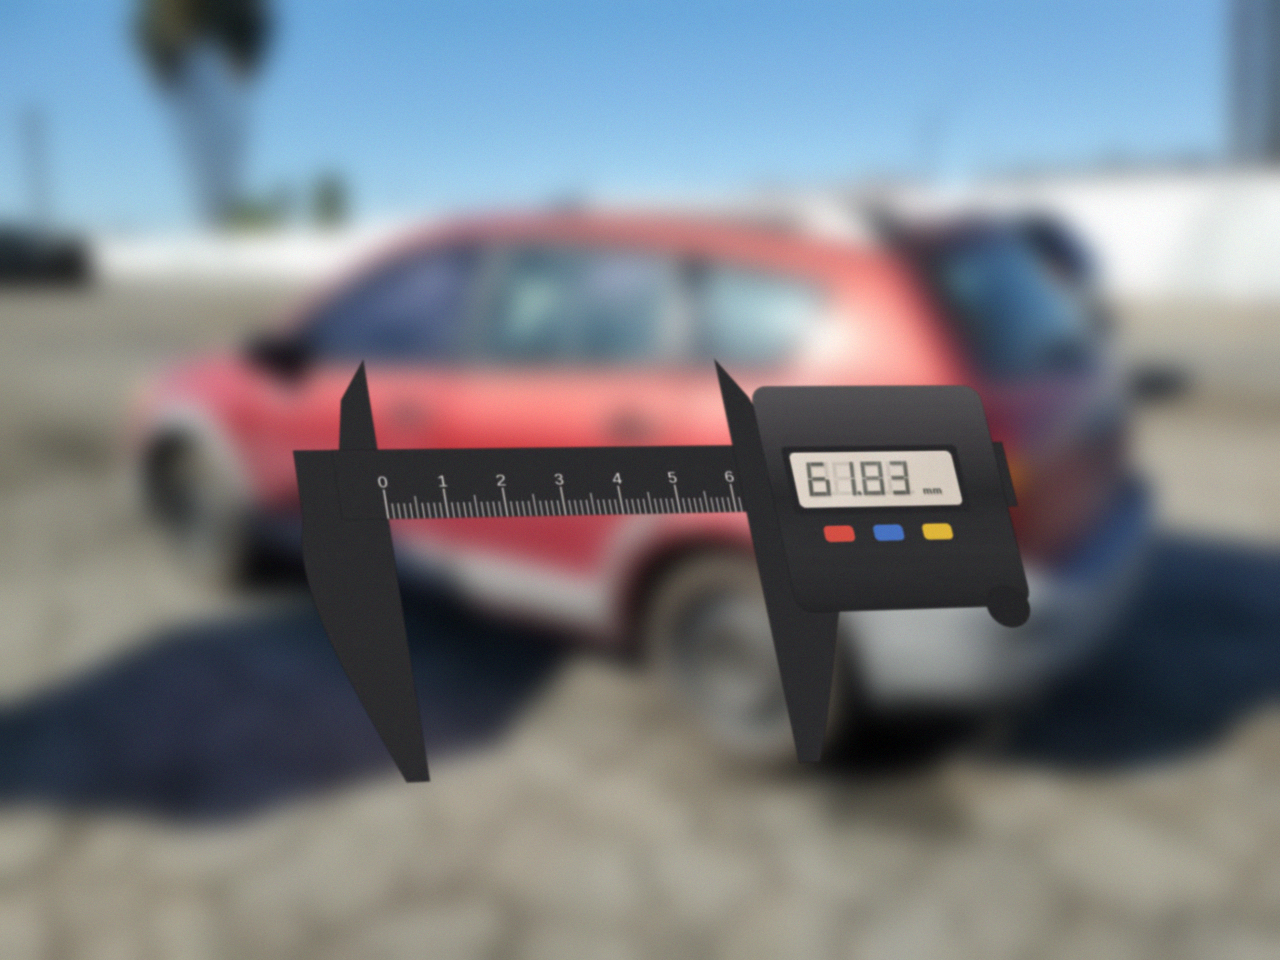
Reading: 61.83 mm
